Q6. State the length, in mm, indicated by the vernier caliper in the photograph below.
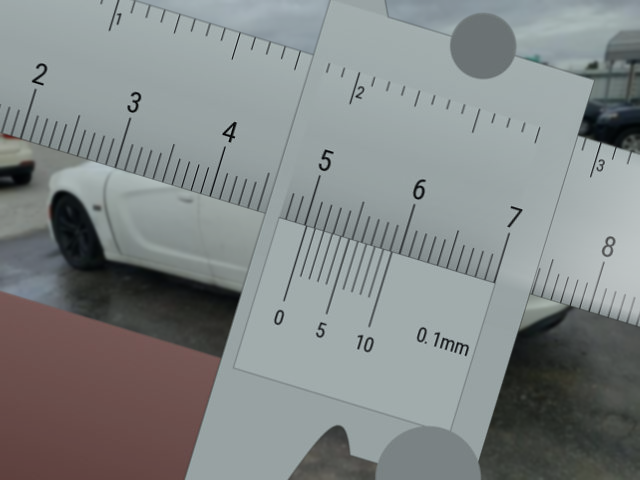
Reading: 50.2 mm
